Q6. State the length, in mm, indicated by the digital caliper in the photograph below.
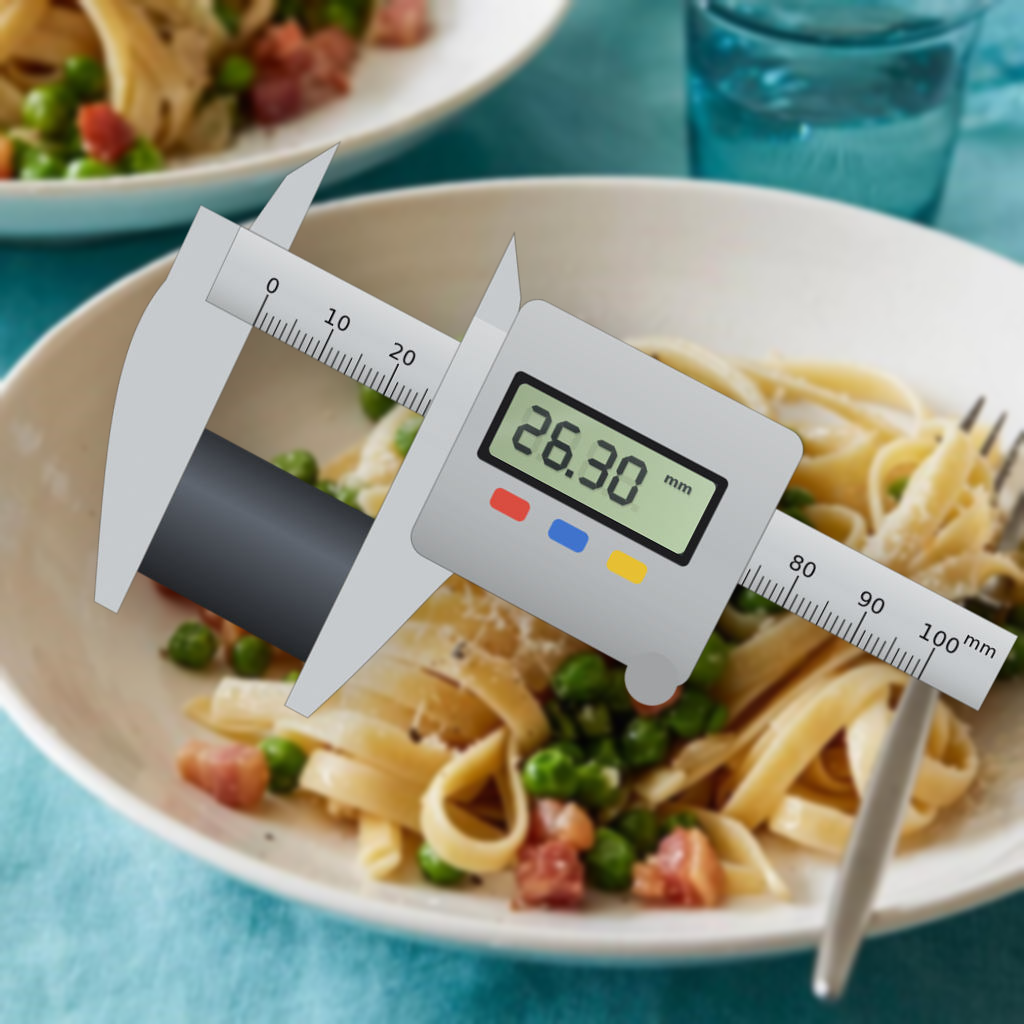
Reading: 26.30 mm
